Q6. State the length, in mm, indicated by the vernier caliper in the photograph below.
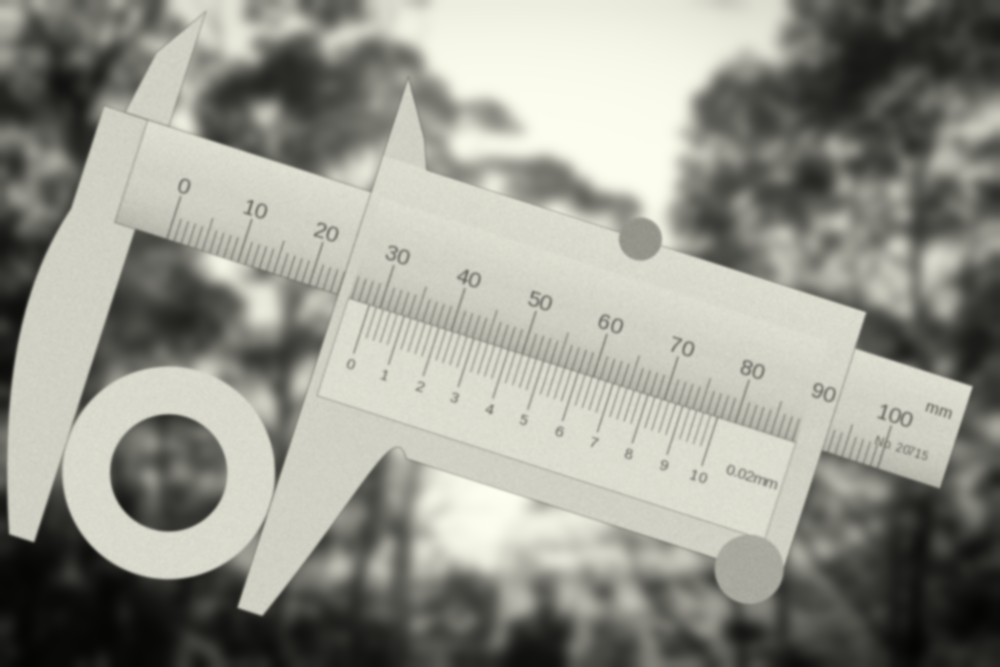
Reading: 28.5 mm
